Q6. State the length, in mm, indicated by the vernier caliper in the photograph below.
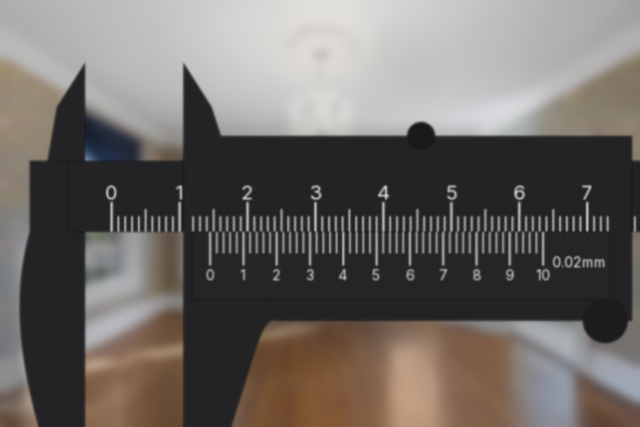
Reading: 14.5 mm
